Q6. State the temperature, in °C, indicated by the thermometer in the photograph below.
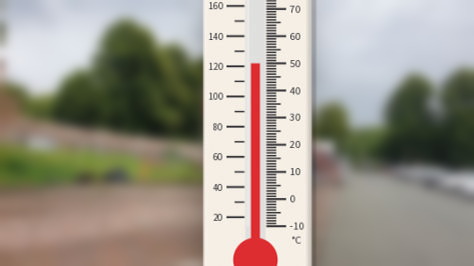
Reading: 50 °C
